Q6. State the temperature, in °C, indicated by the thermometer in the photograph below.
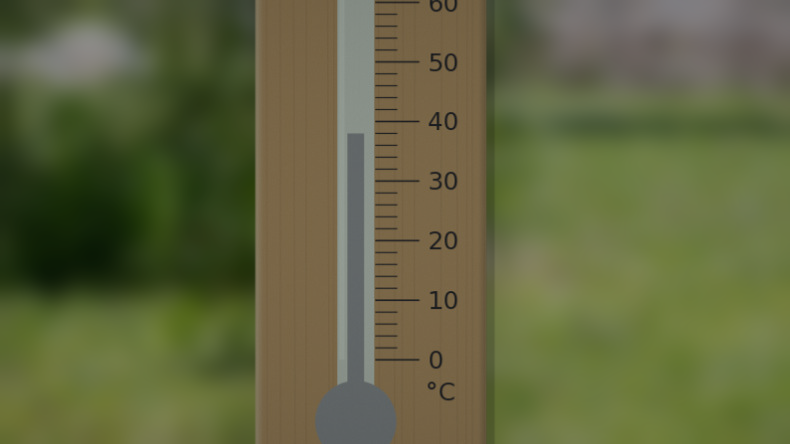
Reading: 38 °C
